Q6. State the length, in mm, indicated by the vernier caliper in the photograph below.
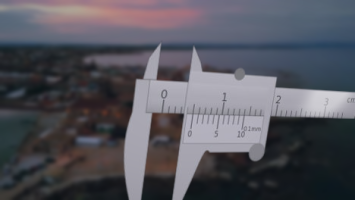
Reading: 5.0 mm
